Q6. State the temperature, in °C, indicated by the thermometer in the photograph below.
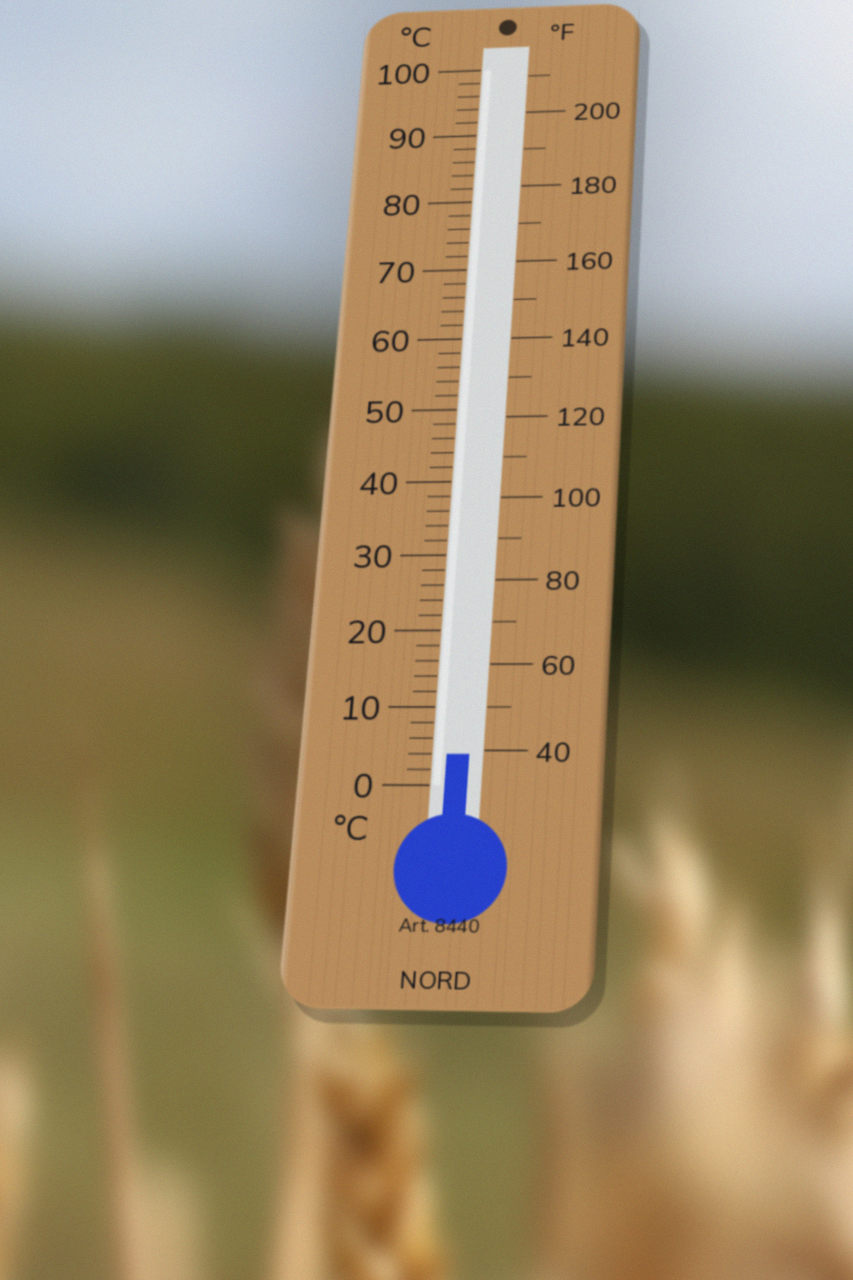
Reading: 4 °C
